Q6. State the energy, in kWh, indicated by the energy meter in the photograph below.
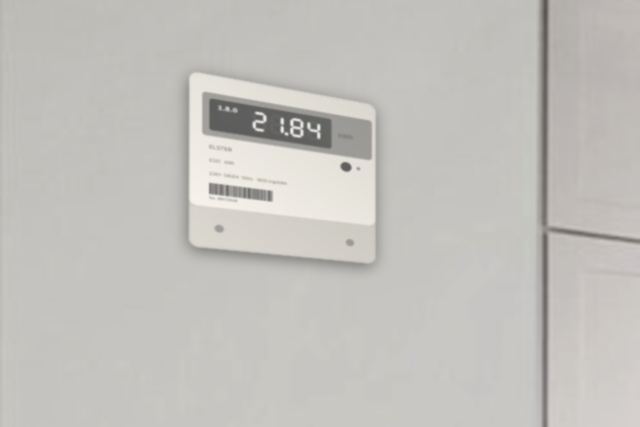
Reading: 21.84 kWh
